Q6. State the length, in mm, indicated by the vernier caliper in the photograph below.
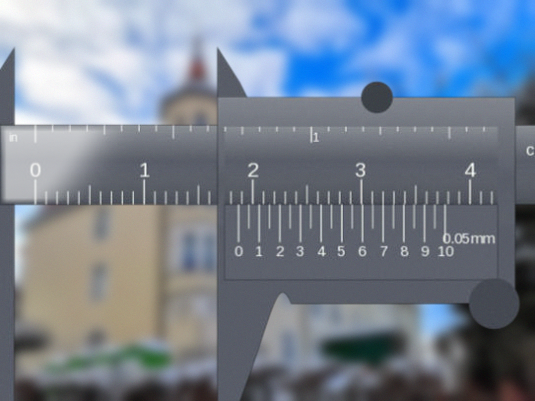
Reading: 18.7 mm
